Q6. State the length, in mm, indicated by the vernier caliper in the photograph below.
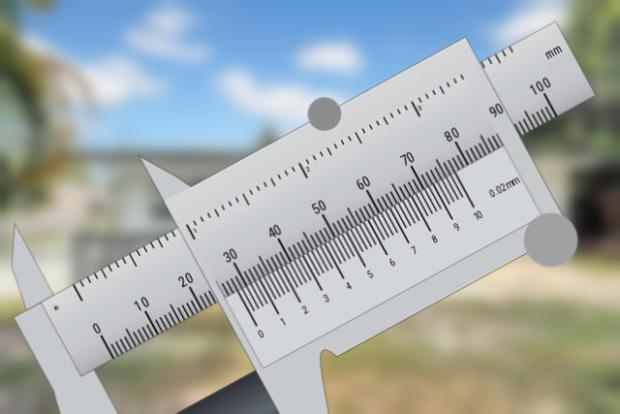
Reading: 28.0 mm
